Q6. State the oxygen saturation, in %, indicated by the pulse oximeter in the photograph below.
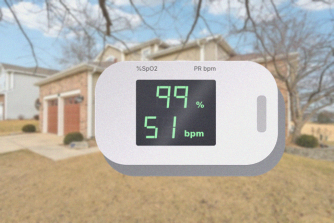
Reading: 99 %
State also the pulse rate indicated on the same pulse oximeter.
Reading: 51 bpm
